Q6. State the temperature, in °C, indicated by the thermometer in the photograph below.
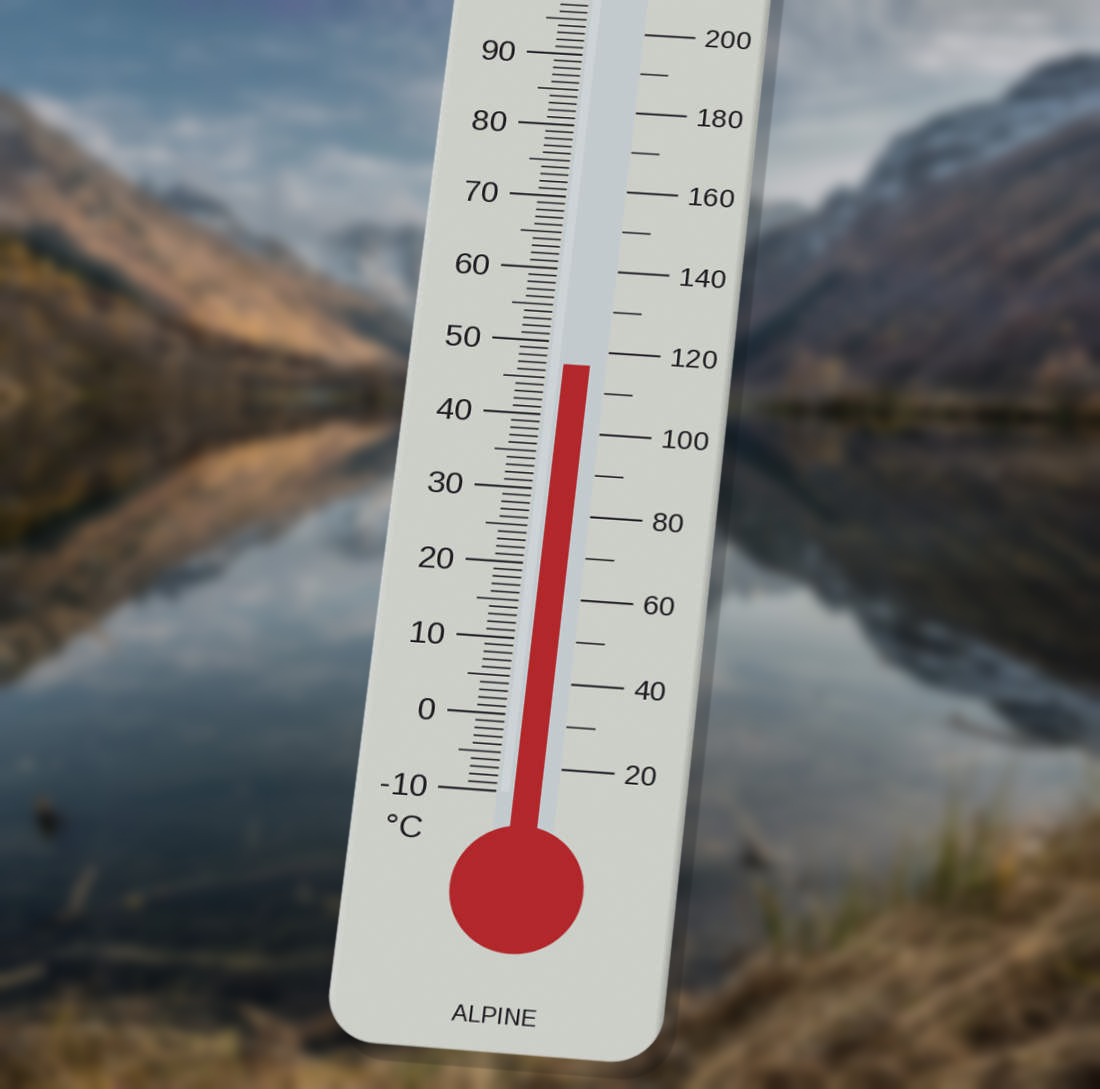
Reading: 47 °C
